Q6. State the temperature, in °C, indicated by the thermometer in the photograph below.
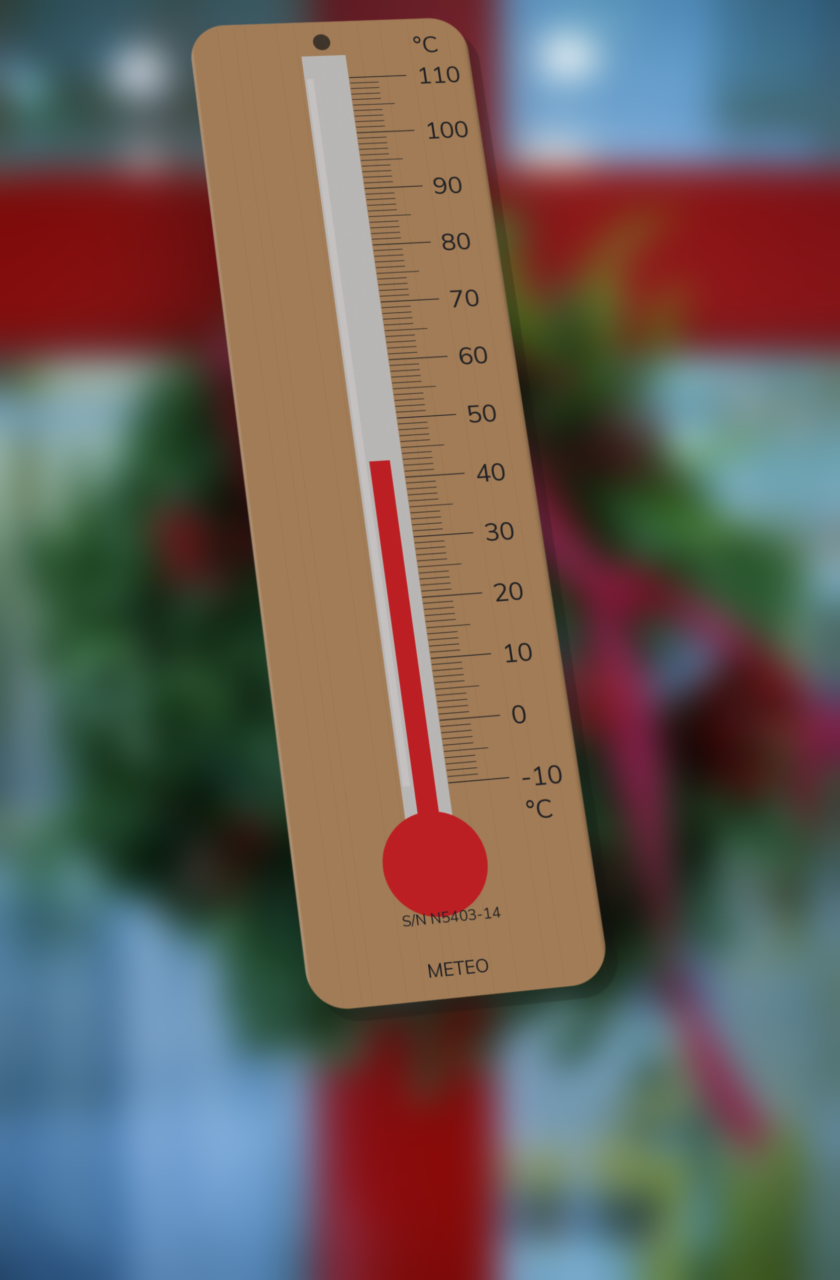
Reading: 43 °C
